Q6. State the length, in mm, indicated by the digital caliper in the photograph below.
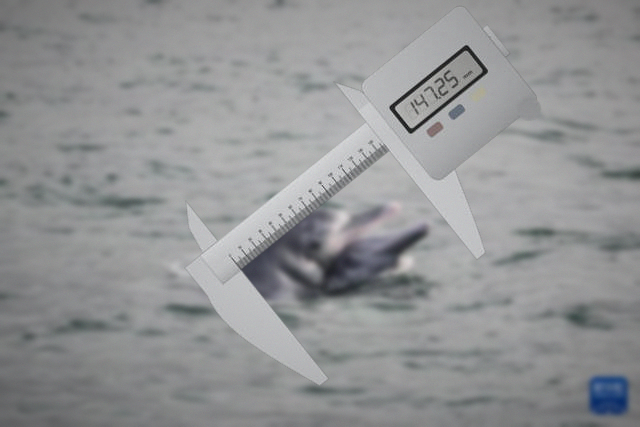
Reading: 147.25 mm
